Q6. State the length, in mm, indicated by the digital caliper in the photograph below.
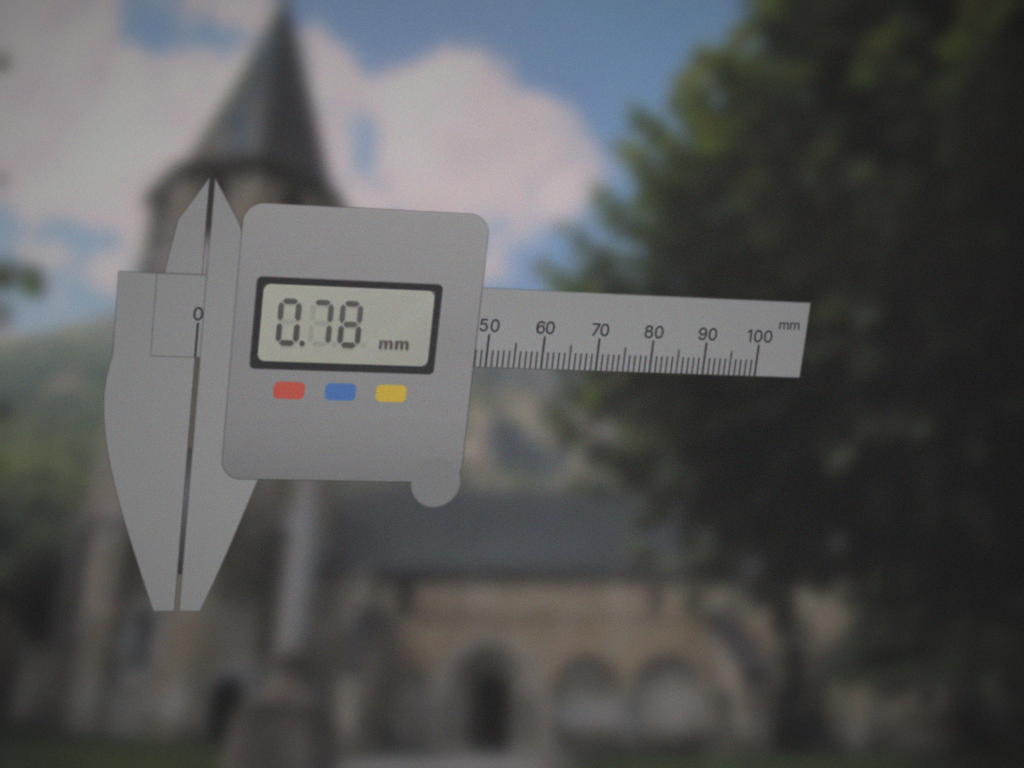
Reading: 0.78 mm
